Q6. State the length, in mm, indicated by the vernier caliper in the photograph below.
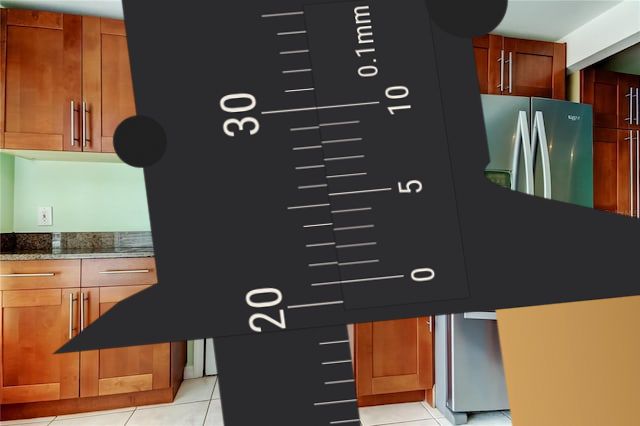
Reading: 21.0 mm
